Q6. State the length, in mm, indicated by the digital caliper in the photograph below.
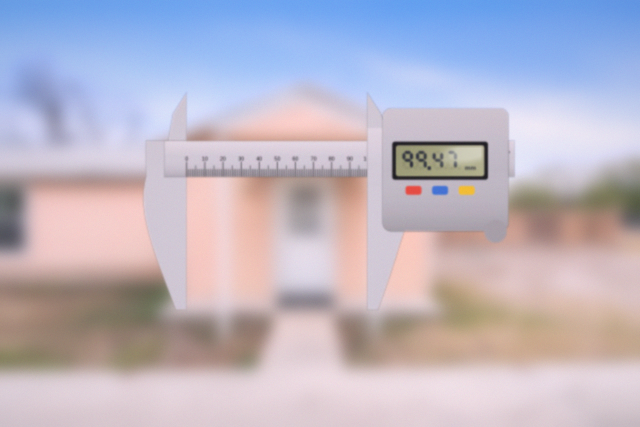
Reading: 99.47 mm
